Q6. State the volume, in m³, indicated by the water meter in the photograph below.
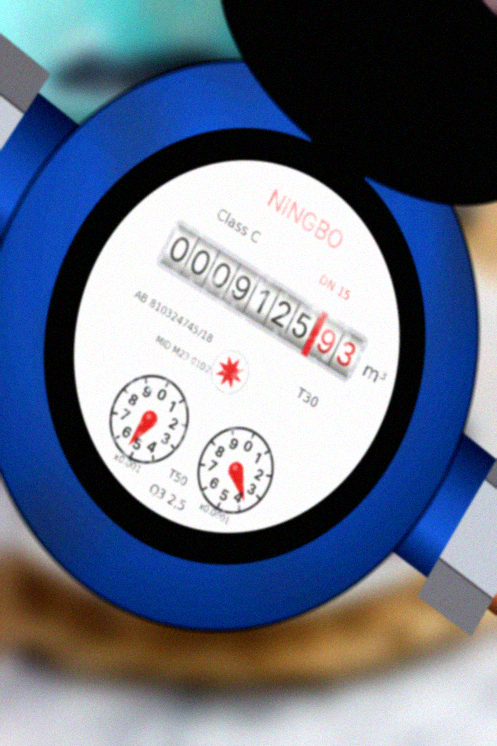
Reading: 9125.9353 m³
